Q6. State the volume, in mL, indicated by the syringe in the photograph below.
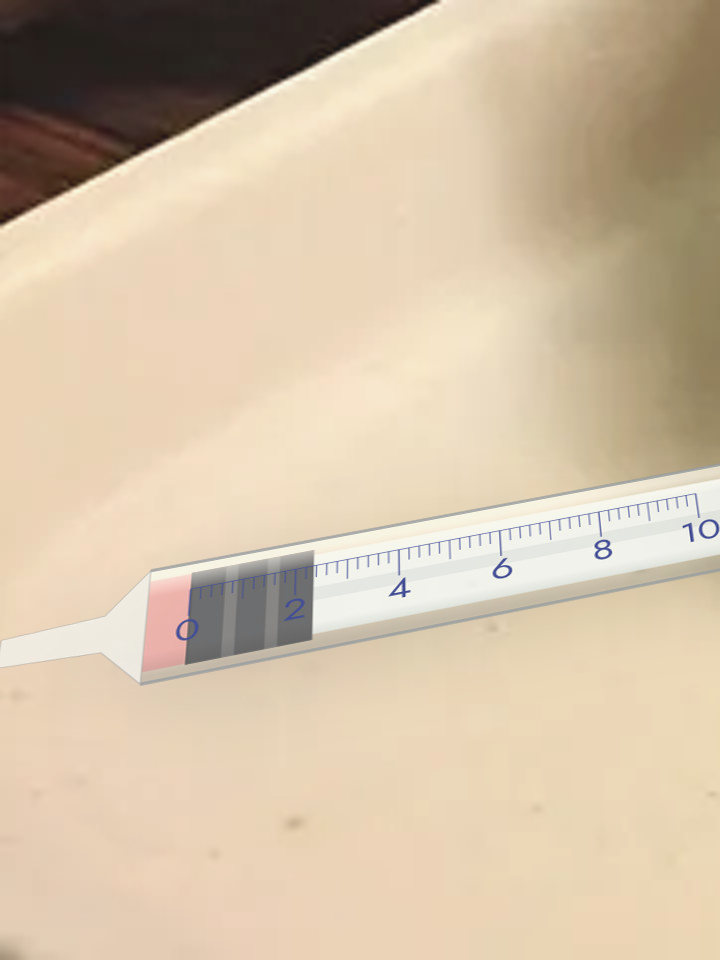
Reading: 0 mL
